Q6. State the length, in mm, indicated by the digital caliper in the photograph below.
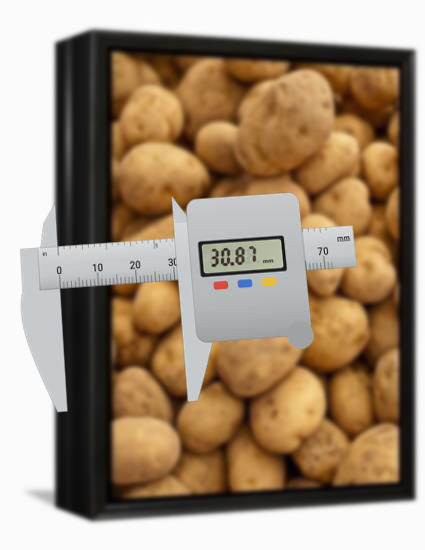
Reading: 30.87 mm
